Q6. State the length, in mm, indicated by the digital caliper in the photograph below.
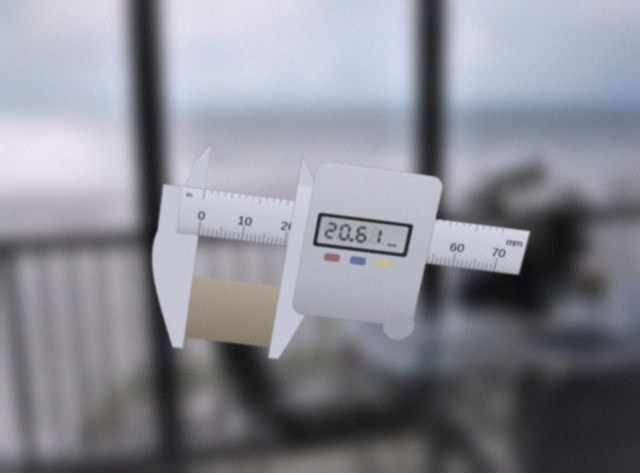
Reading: 20.61 mm
